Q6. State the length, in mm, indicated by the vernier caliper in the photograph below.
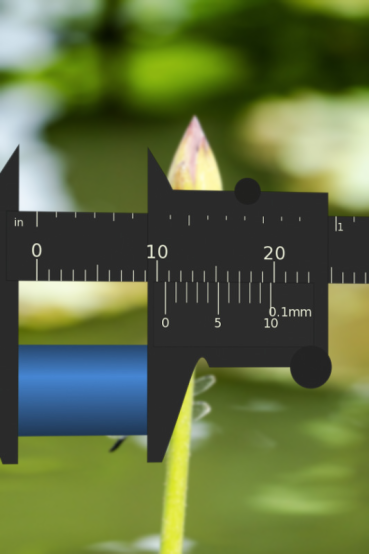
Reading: 10.7 mm
